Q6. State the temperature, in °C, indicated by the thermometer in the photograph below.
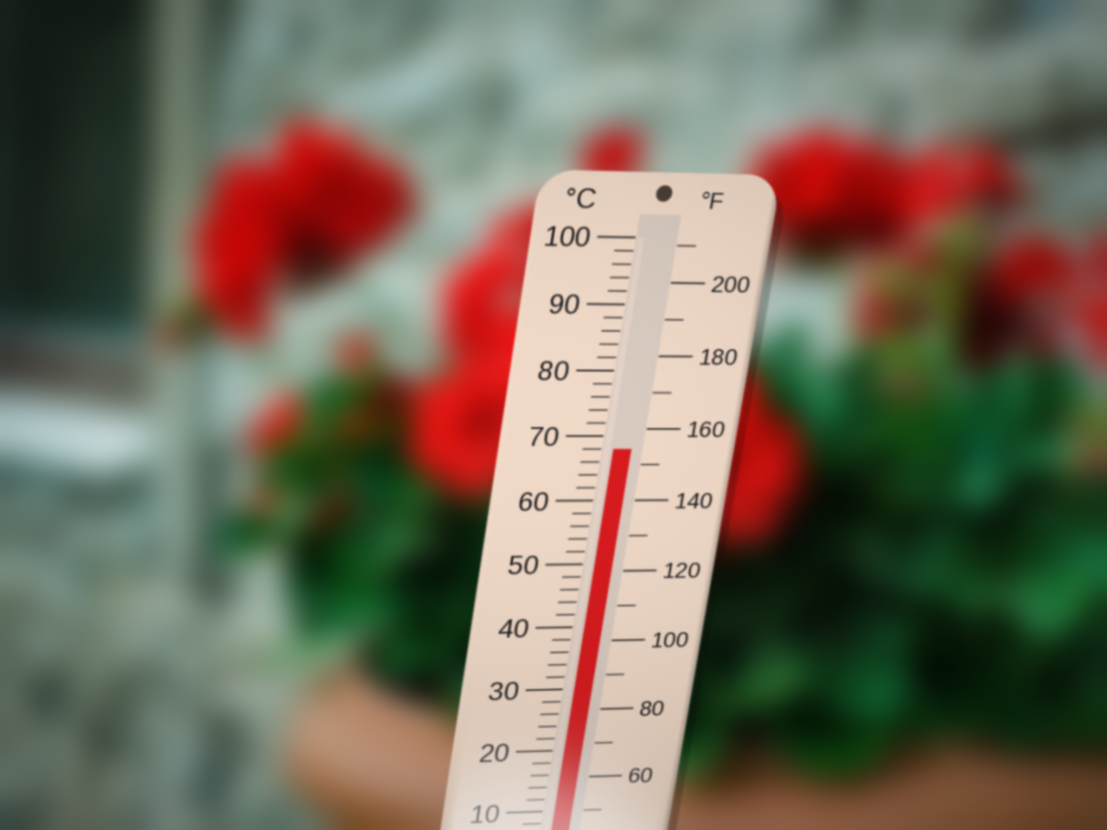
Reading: 68 °C
